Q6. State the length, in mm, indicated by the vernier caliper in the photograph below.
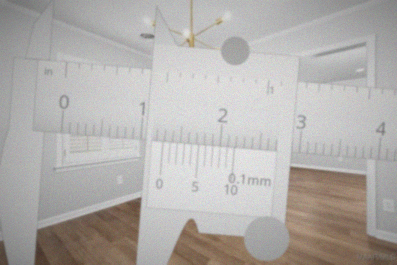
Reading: 12.8 mm
